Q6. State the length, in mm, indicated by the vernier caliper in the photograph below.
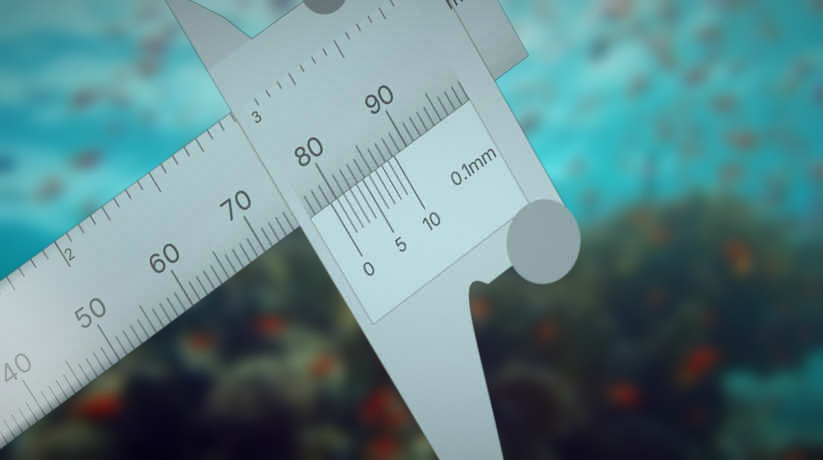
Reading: 79.2 mm
